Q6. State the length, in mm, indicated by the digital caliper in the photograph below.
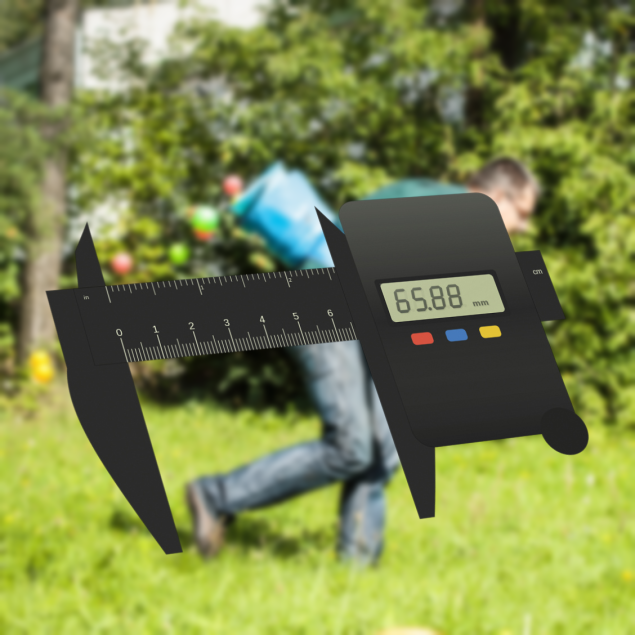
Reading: 65.88 mm
